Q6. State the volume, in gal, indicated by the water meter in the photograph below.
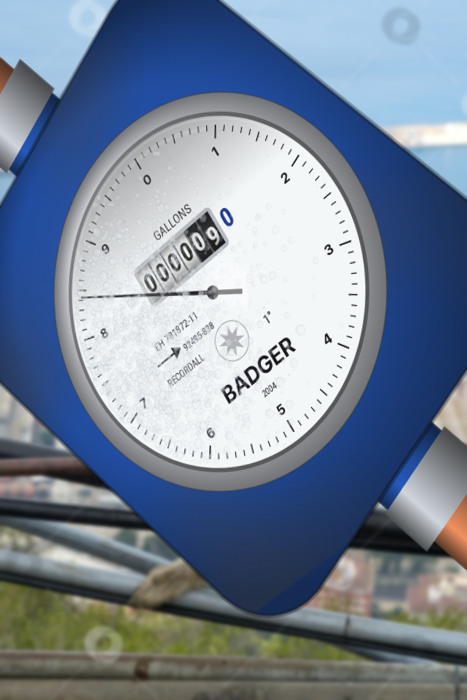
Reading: 88.4 gal
